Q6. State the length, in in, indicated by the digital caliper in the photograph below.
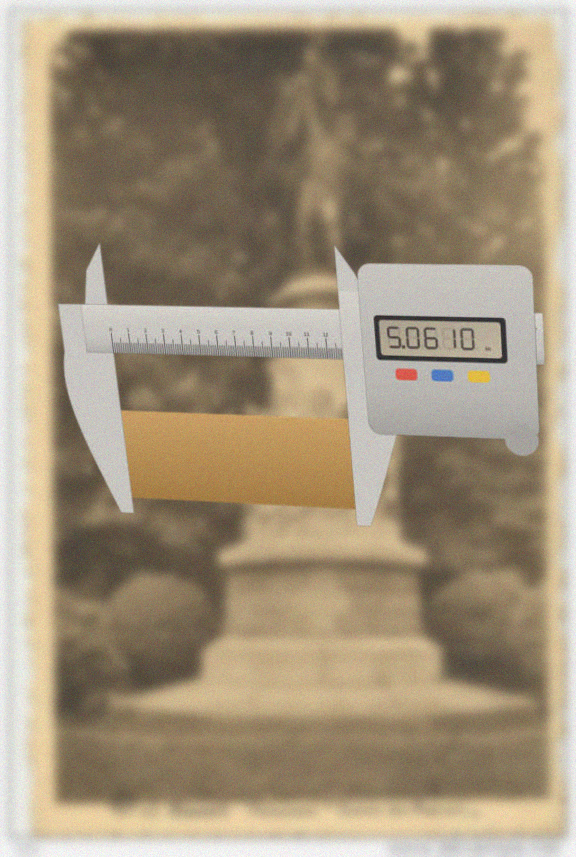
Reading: 5.0610 in
